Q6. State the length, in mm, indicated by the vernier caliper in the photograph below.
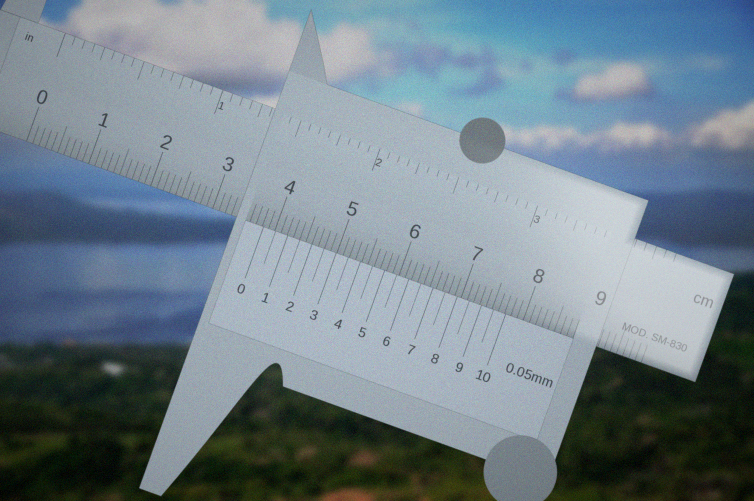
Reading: 38.2 mm
